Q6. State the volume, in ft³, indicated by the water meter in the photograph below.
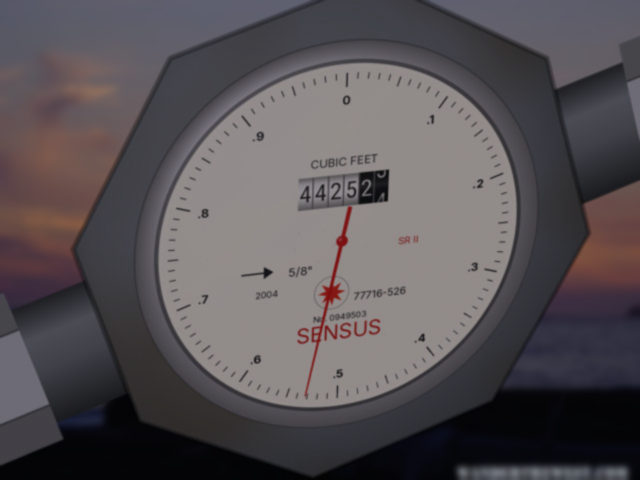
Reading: 442523.53 ft³
